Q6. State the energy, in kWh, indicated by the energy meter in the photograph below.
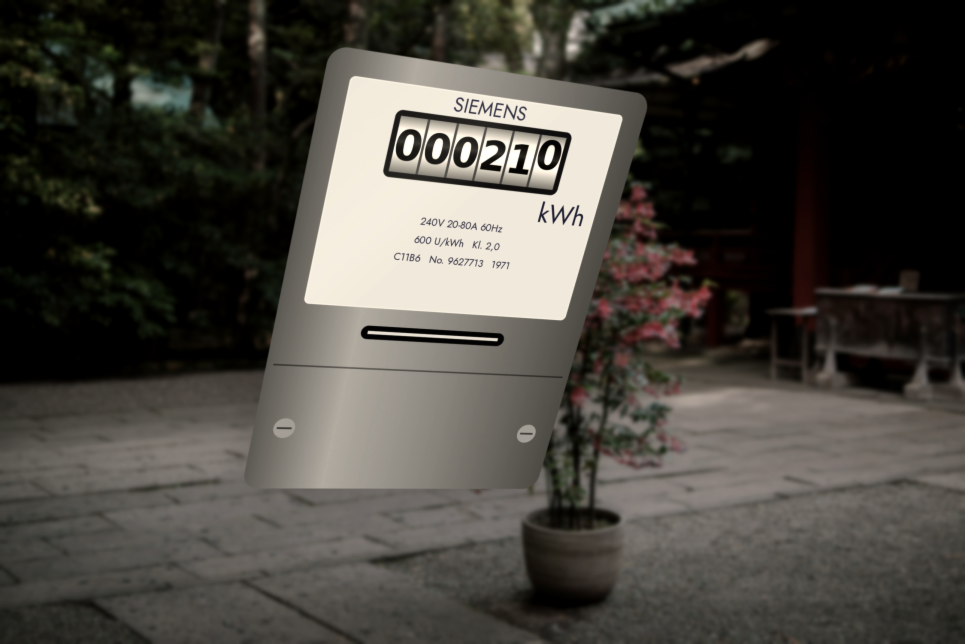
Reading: 210 kWh
